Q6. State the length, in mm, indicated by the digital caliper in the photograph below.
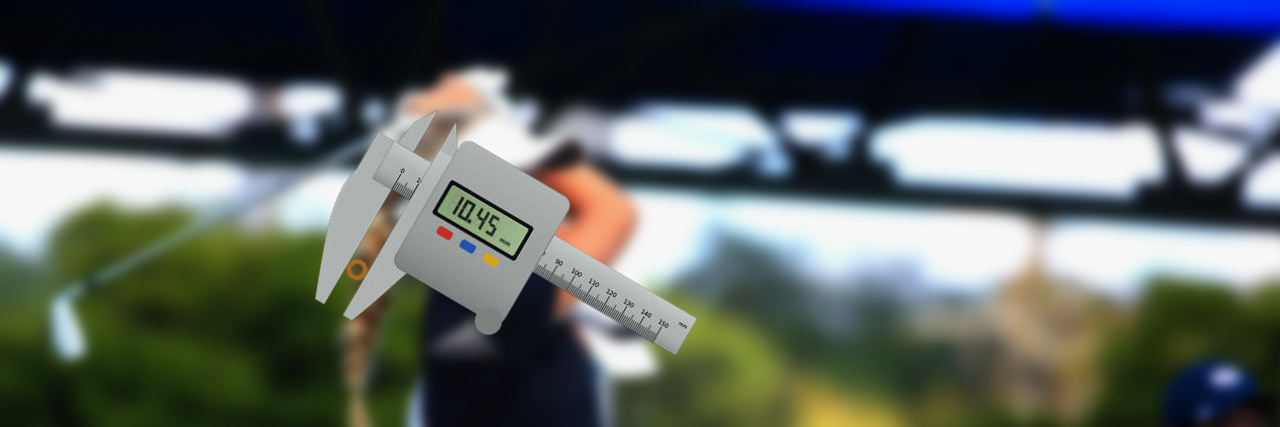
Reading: 10.45 mm
